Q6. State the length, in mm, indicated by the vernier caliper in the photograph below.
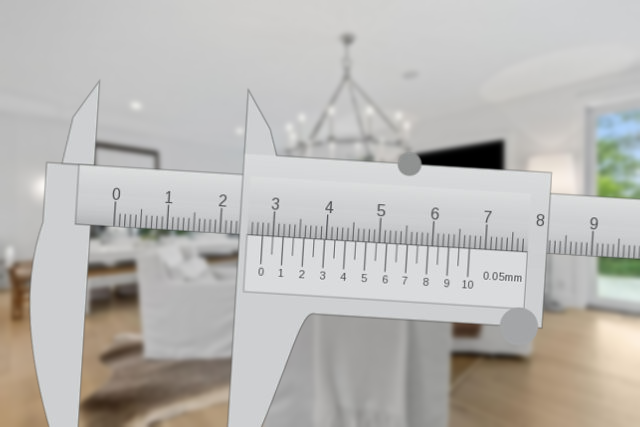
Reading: 28.0 mm
